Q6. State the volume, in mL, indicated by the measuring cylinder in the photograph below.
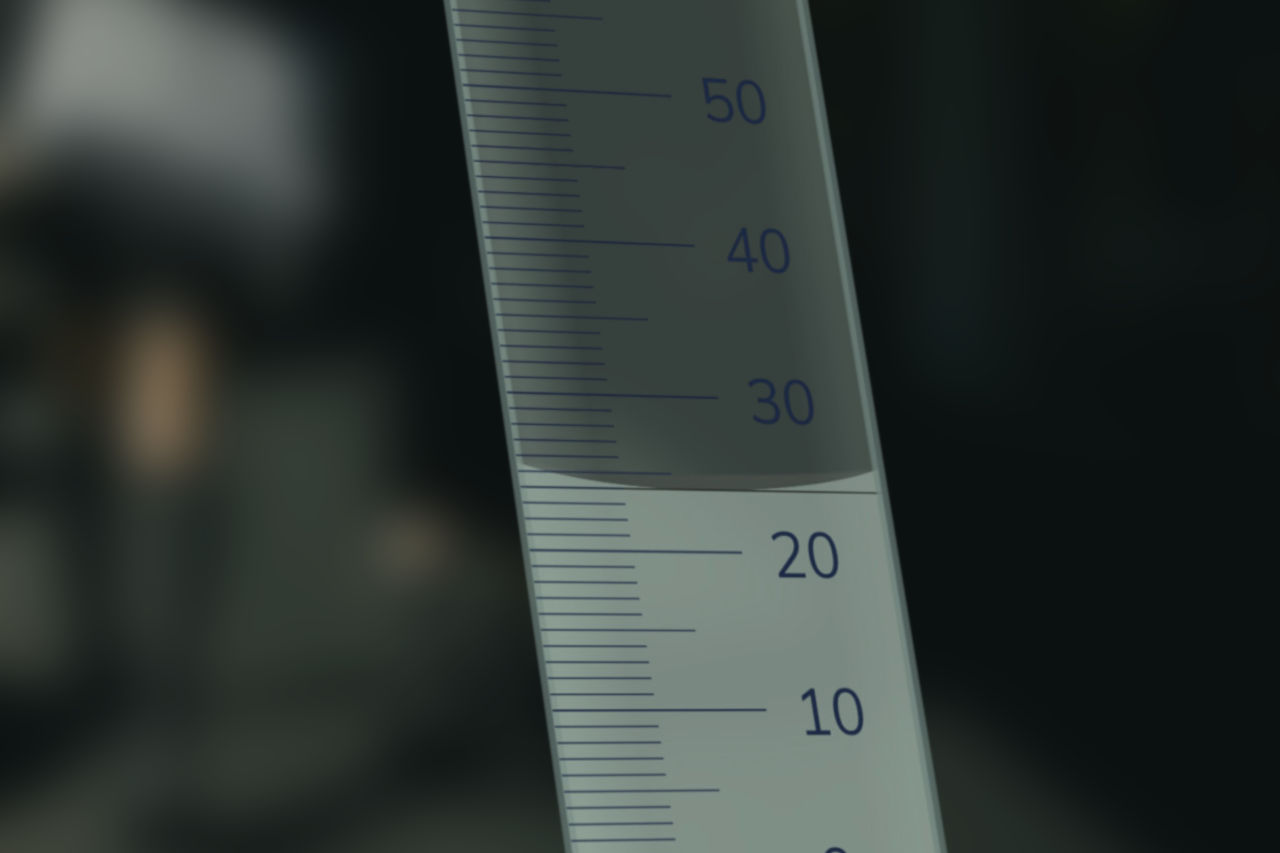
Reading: 24 mL
